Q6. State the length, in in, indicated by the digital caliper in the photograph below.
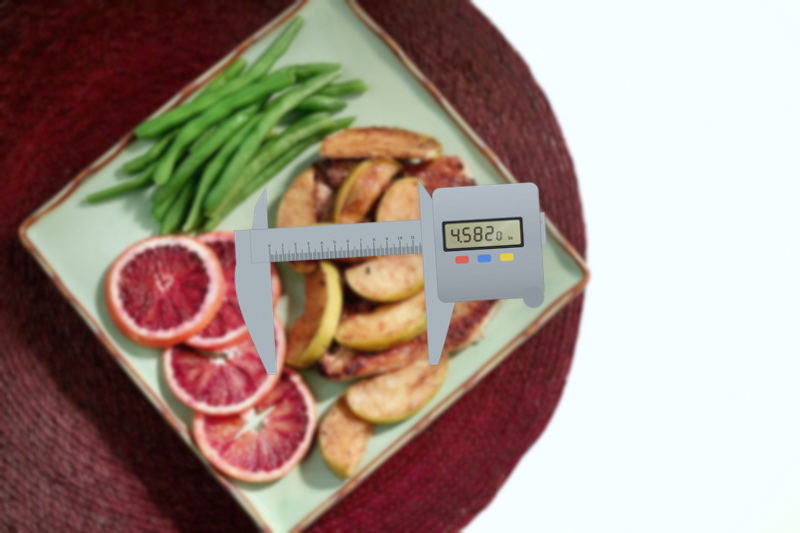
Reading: 4.5820 in
